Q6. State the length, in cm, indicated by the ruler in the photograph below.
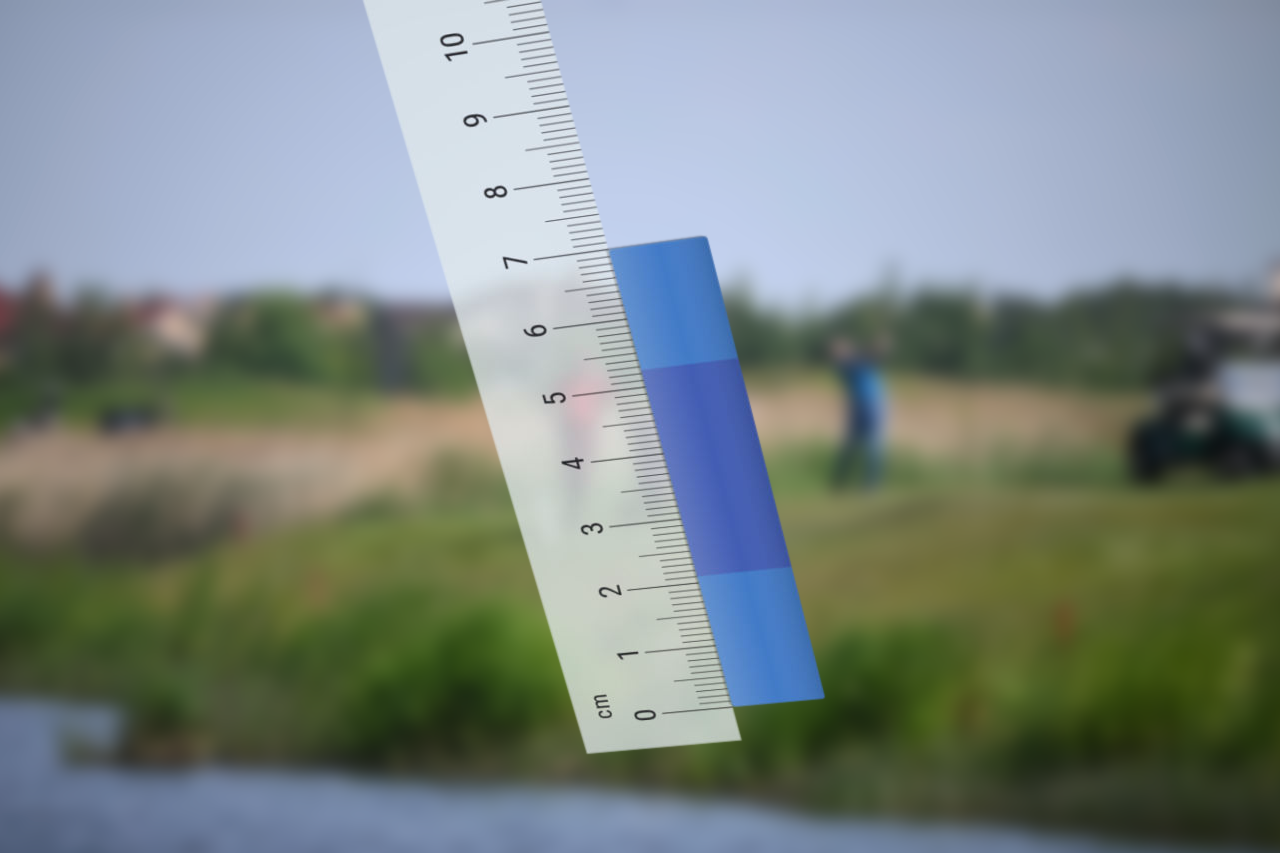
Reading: 7 cm
